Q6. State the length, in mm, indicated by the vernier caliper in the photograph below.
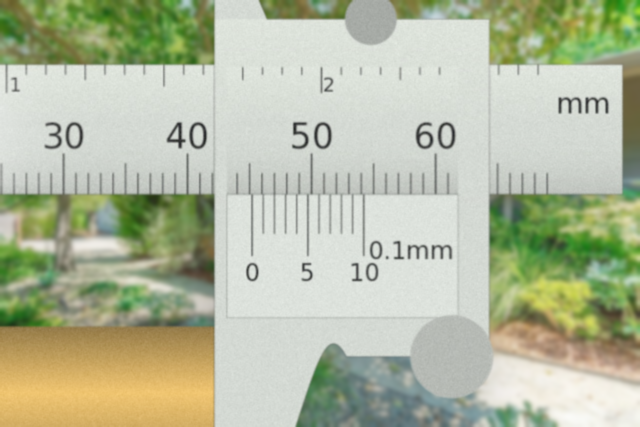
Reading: 45.2 mm
